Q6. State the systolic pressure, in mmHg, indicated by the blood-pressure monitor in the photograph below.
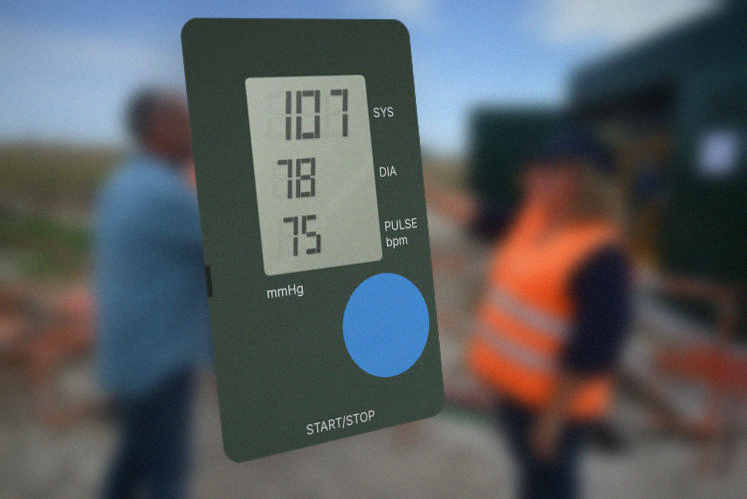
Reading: 107 mmHg
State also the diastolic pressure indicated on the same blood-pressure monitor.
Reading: 78 mmHg
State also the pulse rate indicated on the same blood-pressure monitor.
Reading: 75 bpm
